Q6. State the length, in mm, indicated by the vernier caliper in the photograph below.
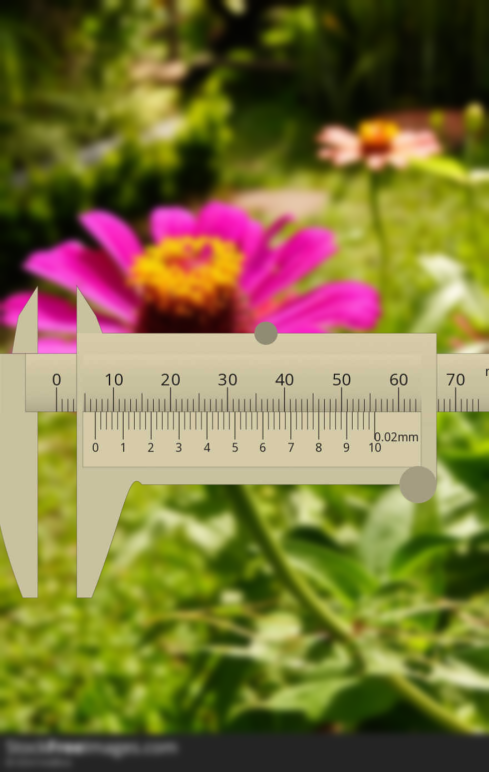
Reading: 6.8 mm
